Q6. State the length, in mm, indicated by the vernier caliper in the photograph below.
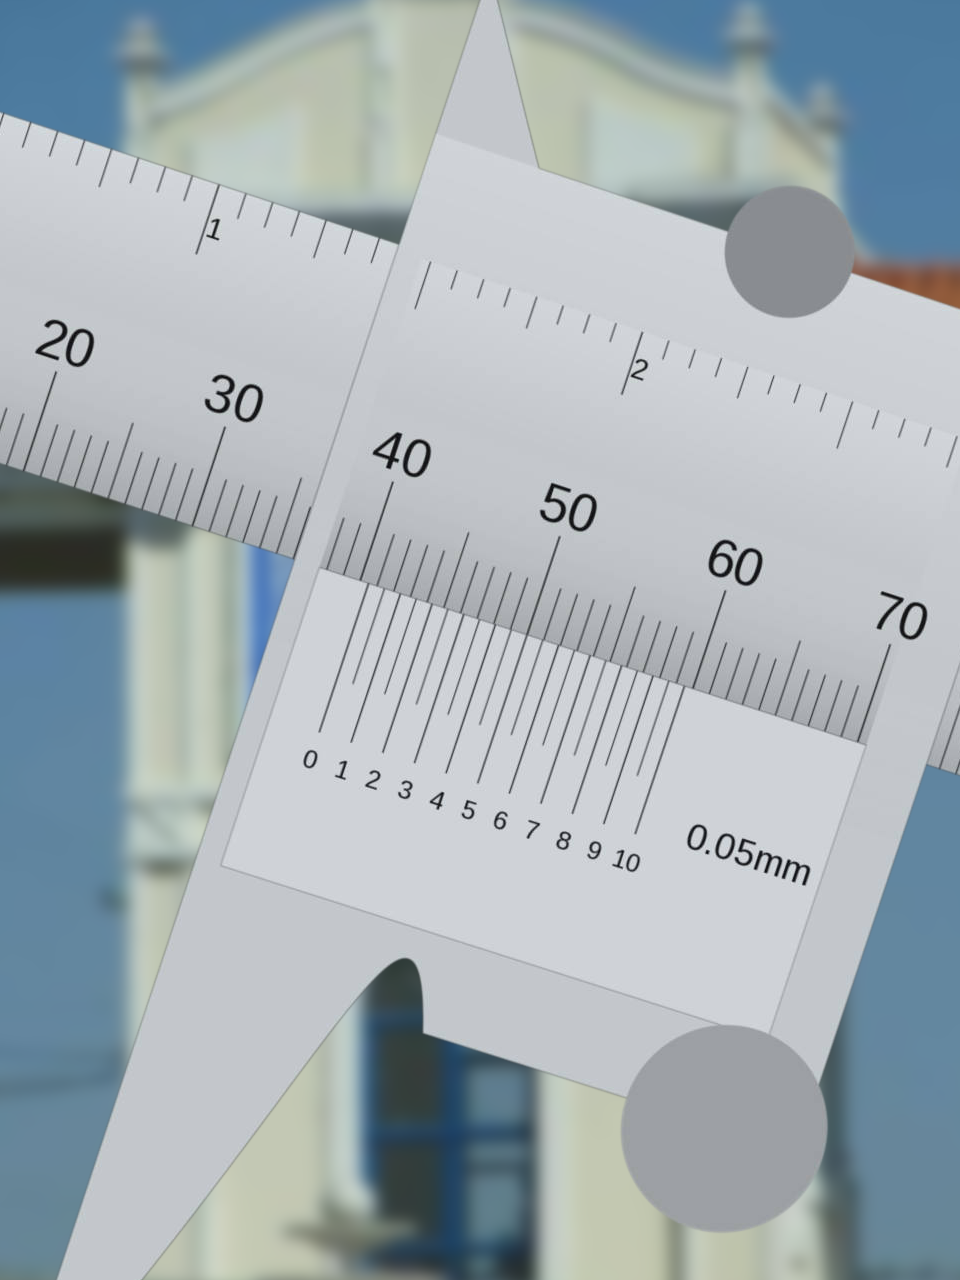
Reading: 40.5 mm
